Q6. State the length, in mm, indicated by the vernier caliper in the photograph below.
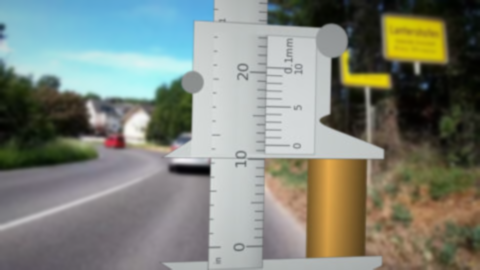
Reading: 11.6 mm
